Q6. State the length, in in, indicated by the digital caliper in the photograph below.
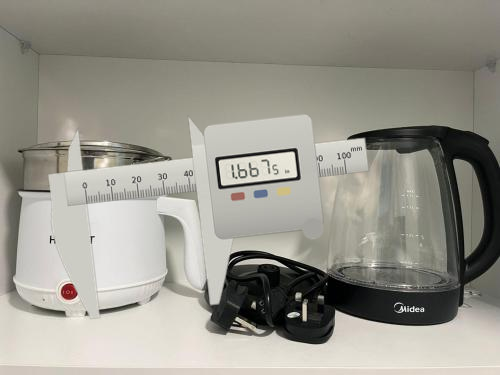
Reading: 1.6675 in
